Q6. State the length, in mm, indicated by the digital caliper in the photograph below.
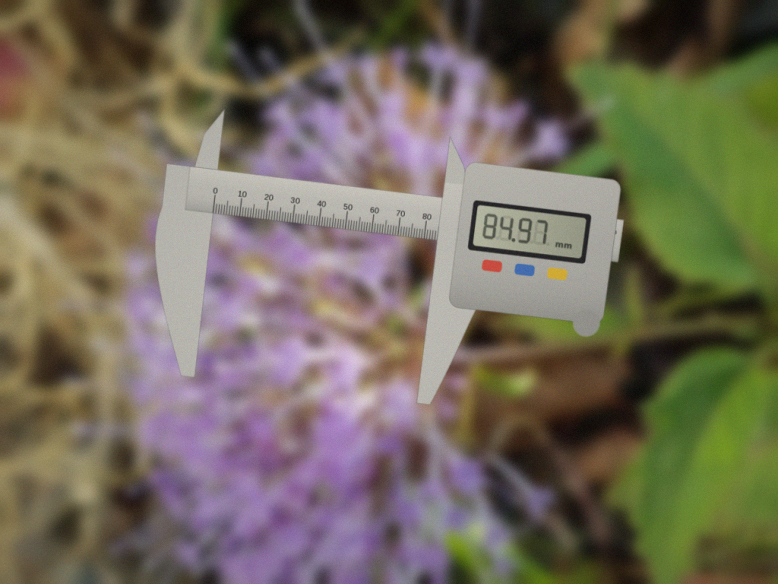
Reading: 84.97 mm
